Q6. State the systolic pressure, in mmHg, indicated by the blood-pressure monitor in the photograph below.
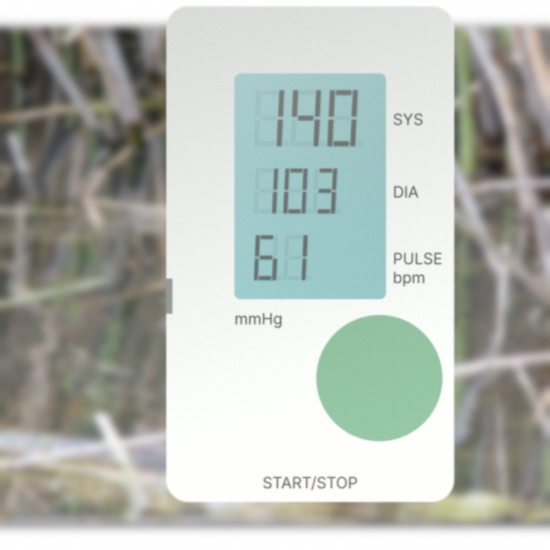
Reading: 140 mmHg
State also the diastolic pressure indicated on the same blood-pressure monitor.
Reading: 103 mmHg
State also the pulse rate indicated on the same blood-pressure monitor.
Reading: 61 bpm
